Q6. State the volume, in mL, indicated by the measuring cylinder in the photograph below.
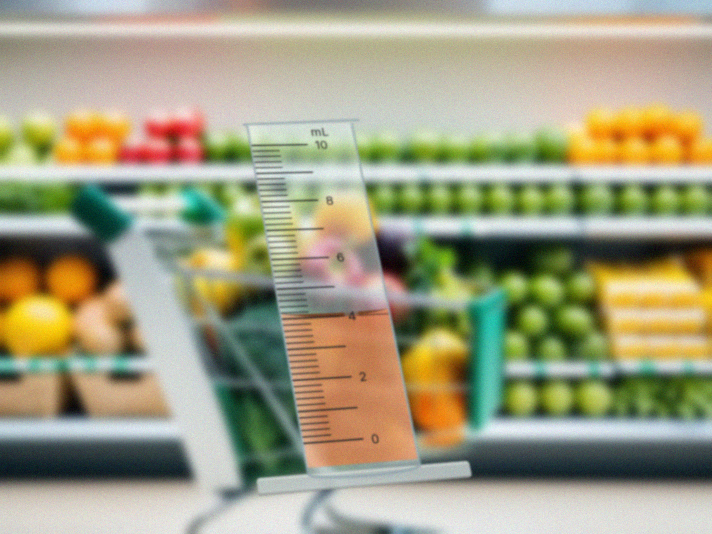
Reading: 4 mL
